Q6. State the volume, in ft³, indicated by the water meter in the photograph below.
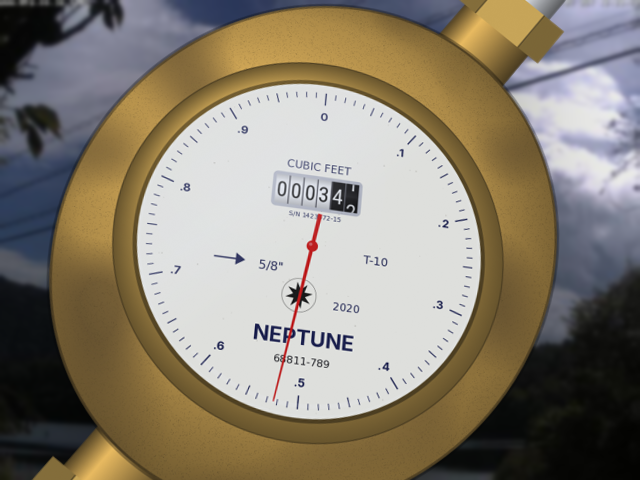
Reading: 341.52 ft³
